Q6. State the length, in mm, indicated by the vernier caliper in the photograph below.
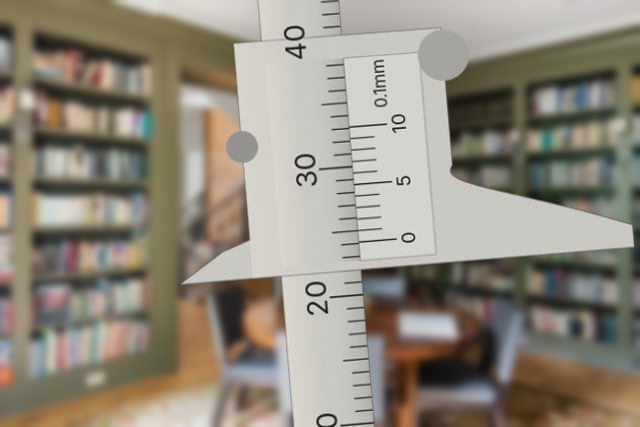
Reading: 24.1 mm
